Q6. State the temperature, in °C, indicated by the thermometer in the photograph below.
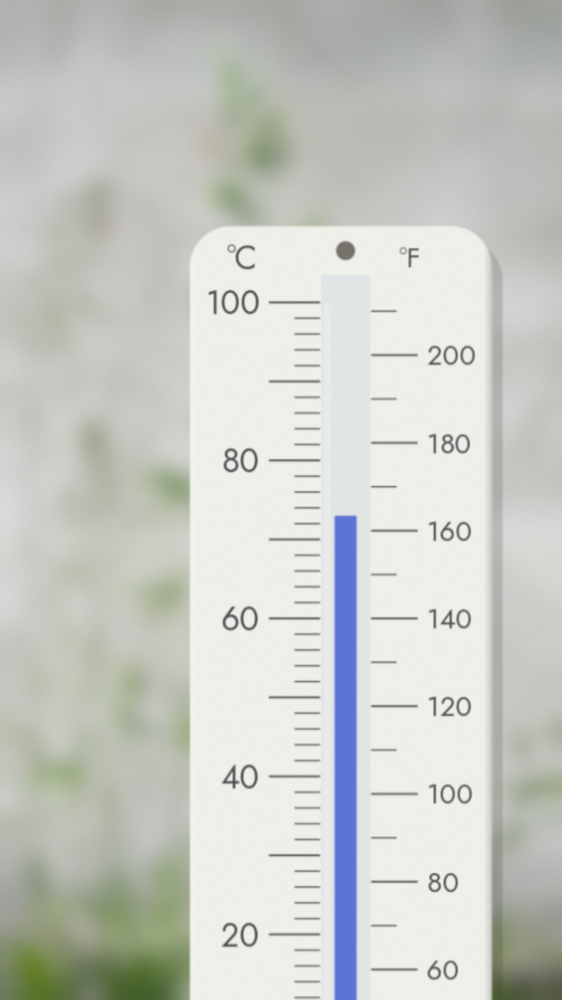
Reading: 73 °C
